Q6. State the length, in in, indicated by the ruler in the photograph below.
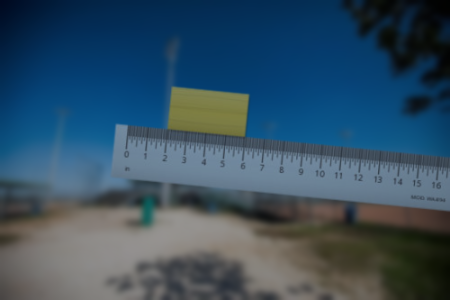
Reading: 4 in
